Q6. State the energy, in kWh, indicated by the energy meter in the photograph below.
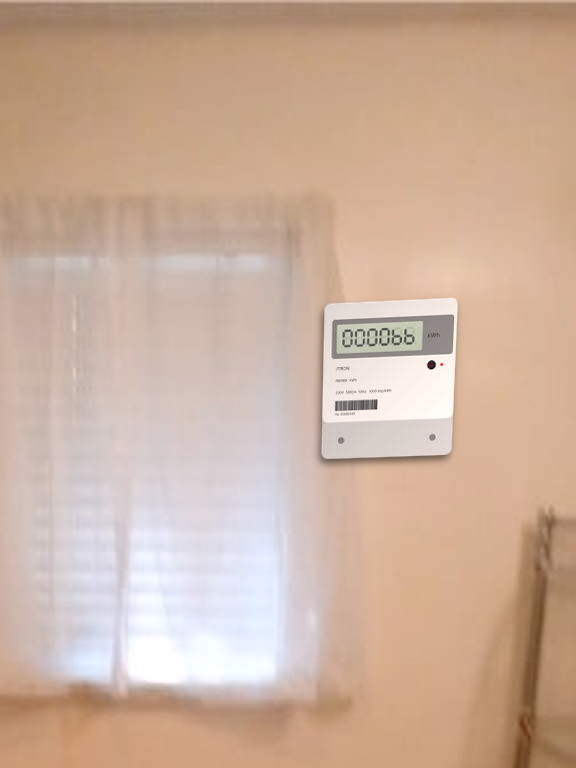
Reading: 66 kWh
